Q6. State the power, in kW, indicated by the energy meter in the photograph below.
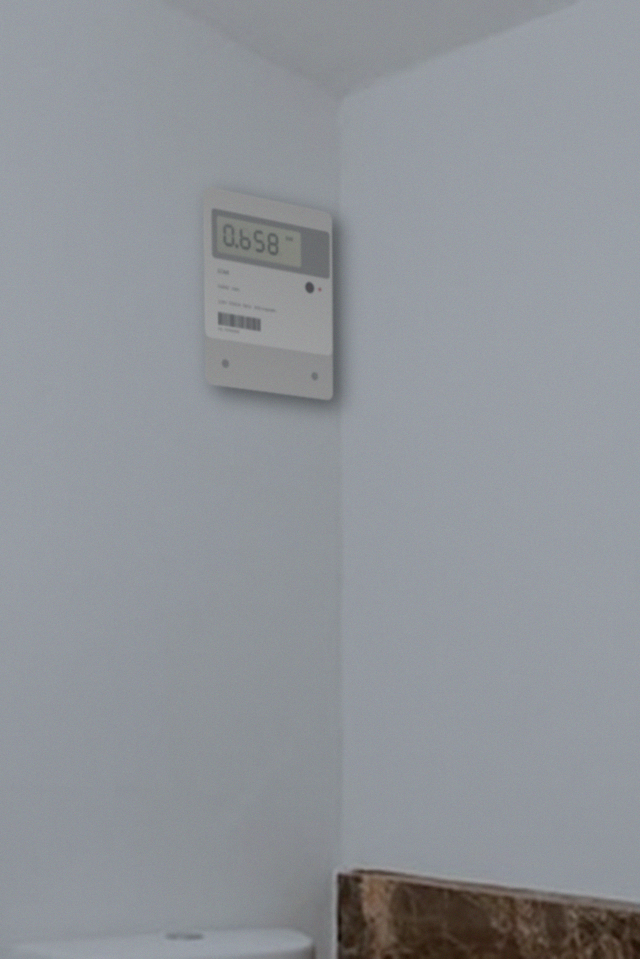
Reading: 0.658 kW
